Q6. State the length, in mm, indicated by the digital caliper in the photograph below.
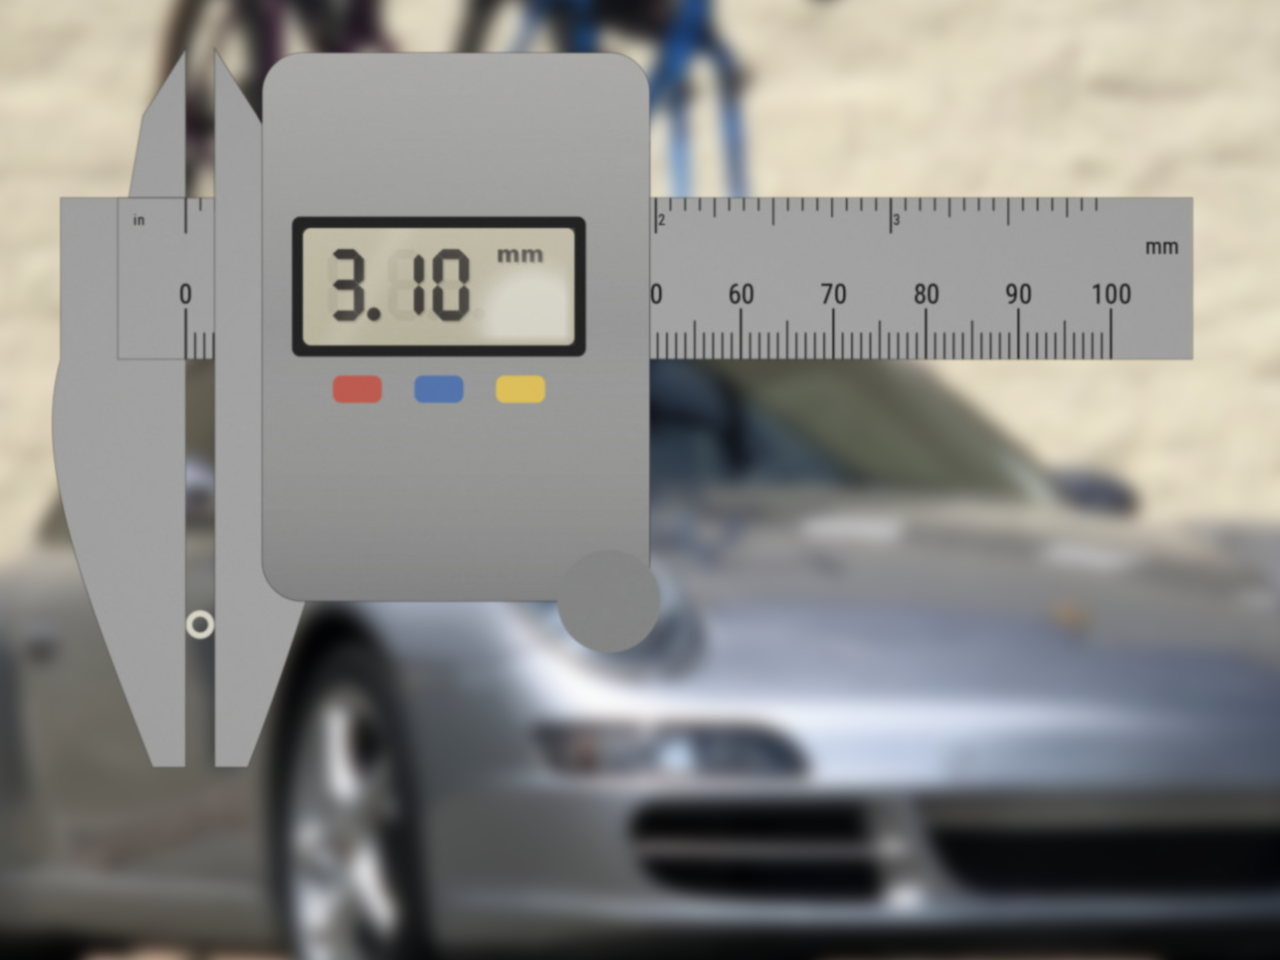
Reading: 3.10 mm
